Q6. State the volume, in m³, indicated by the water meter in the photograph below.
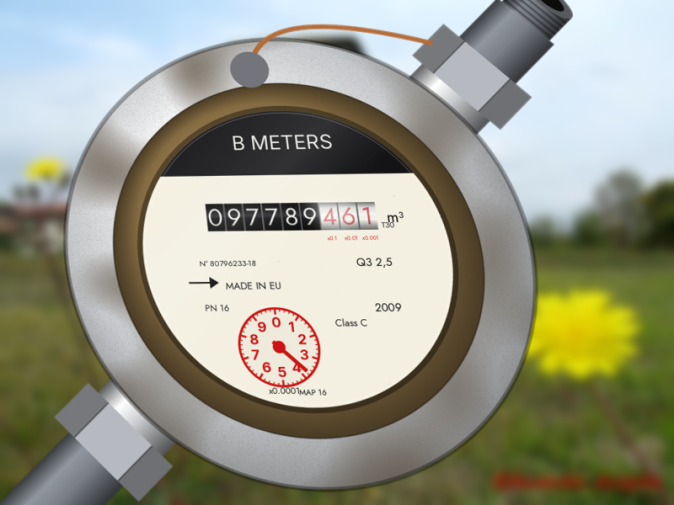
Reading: 97789.4613 m³
